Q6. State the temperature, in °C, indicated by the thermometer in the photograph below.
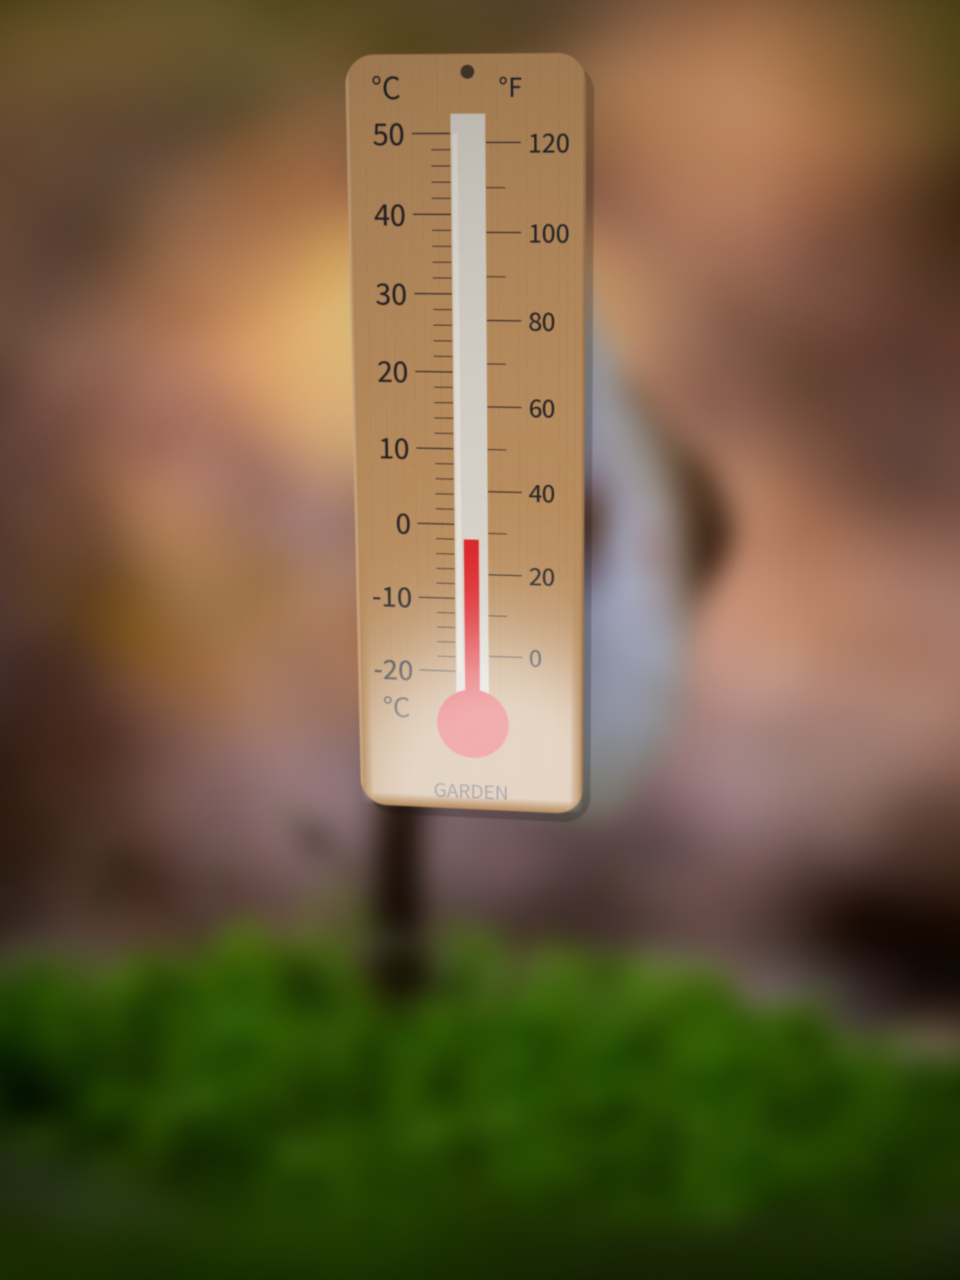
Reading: -2 °C
